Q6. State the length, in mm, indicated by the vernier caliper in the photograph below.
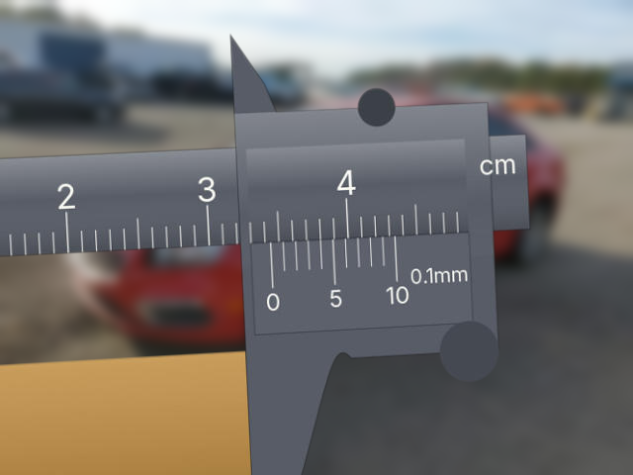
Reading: 34.4 mm
